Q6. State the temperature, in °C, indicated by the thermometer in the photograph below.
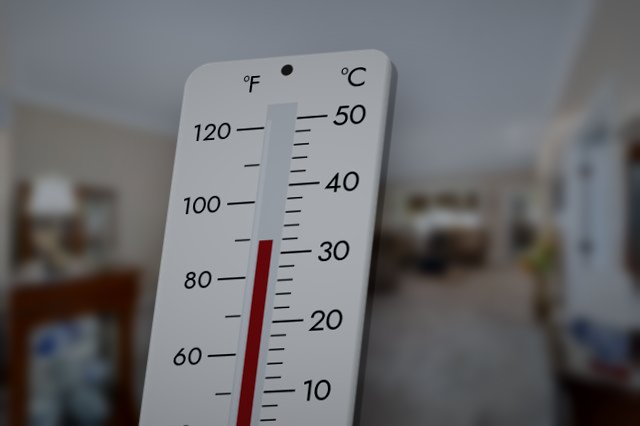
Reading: 32 °C
